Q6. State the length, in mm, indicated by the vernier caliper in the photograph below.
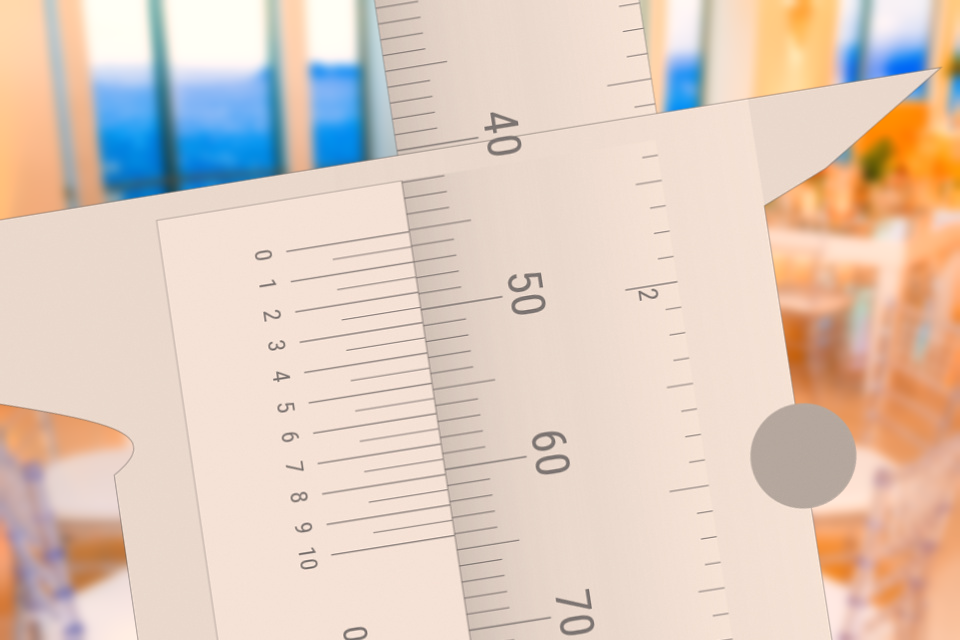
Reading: 45.1 mm
